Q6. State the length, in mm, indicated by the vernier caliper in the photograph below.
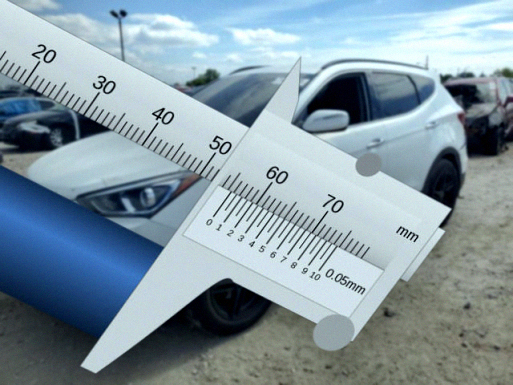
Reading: 55.6 mm
